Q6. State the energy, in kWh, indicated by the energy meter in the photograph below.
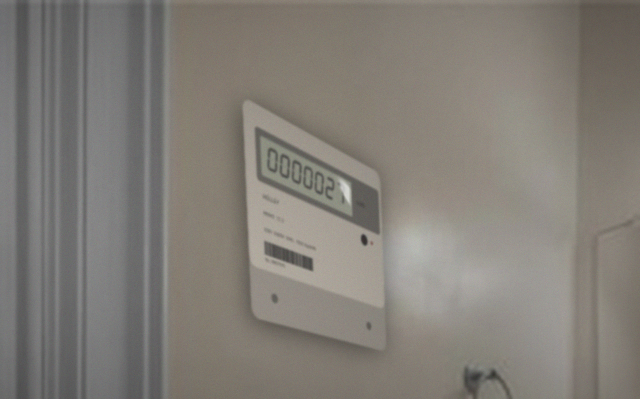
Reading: 27 kWh
